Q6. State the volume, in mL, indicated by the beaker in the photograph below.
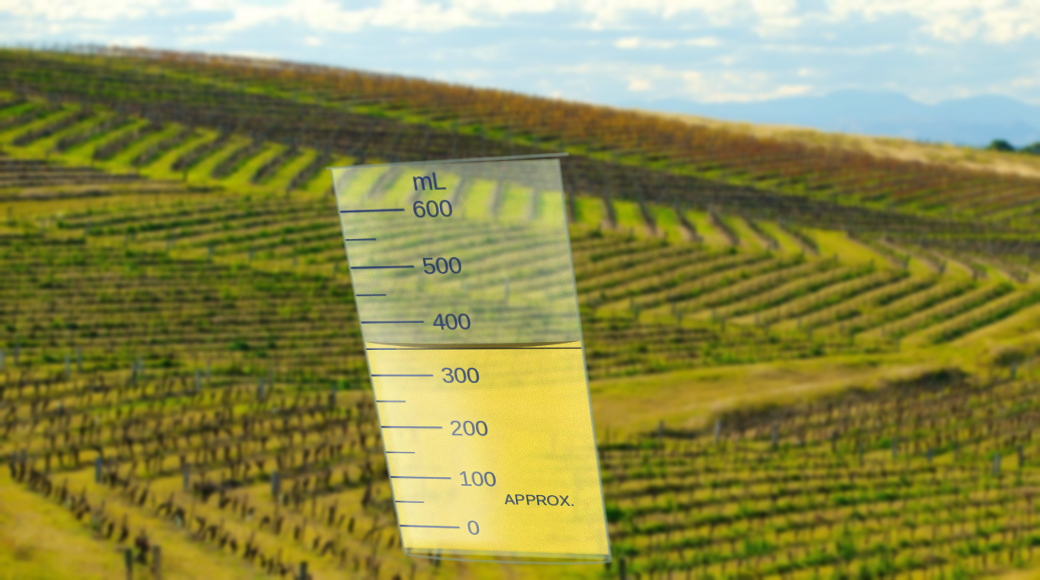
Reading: 350 mL
